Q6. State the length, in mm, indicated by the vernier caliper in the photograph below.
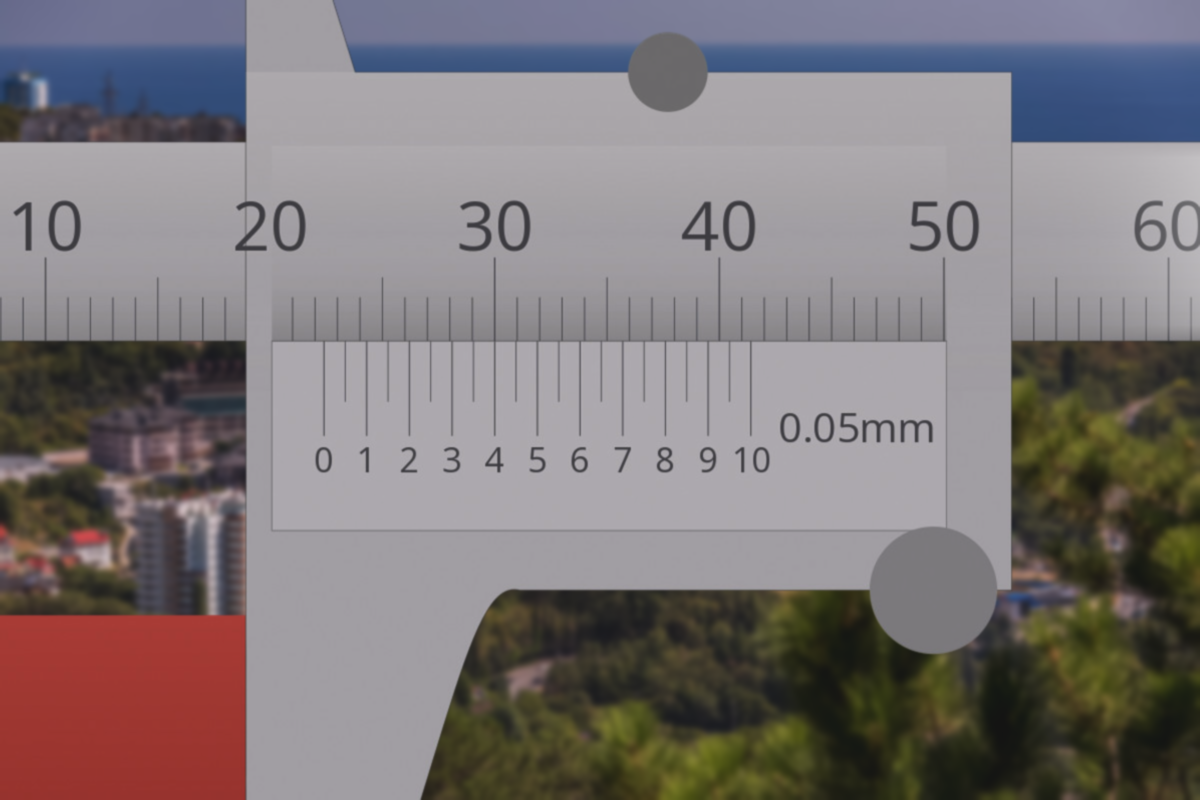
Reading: 22.4 mm
